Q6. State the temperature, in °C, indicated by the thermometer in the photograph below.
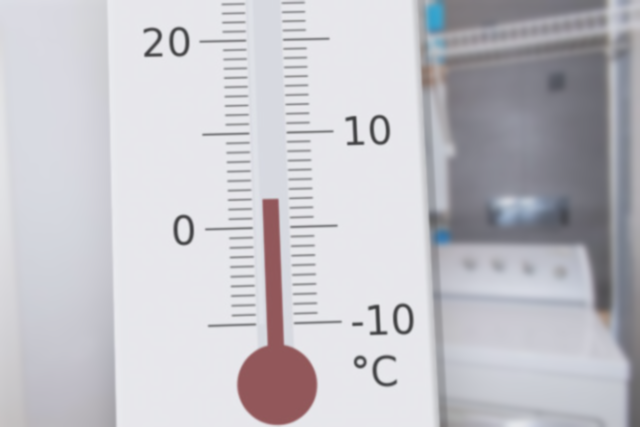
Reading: 3 °C
